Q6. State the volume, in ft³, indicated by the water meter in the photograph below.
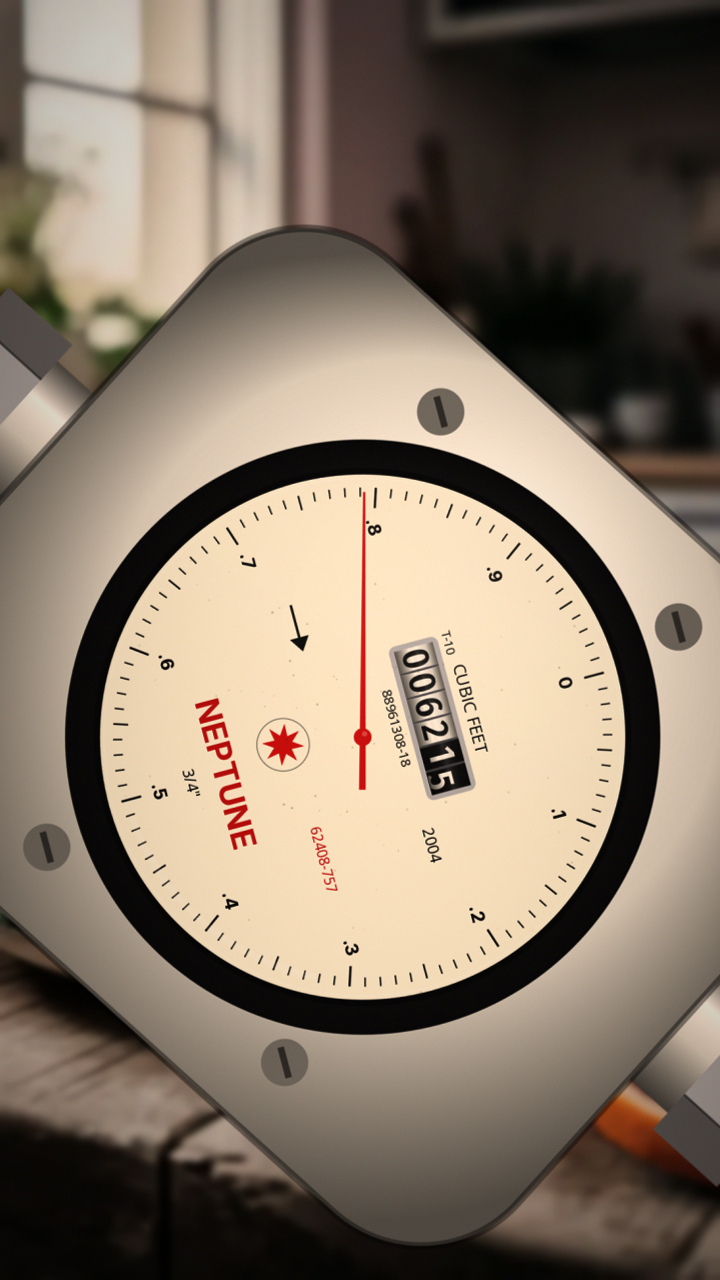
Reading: 6214.79 ft³
